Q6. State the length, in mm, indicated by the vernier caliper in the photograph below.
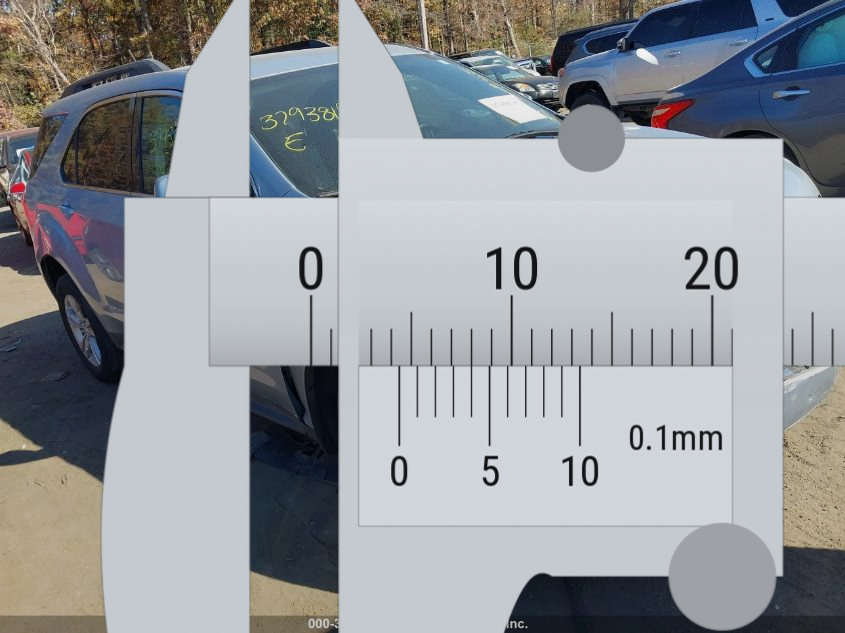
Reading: 4.4 mm
